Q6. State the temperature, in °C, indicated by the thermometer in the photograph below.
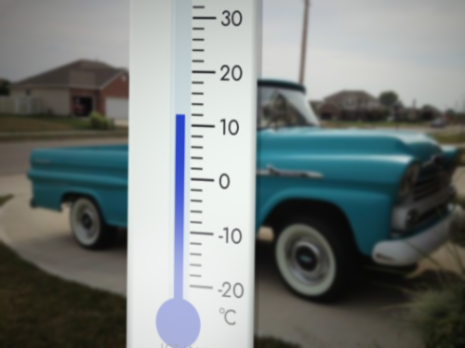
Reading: 12 °C
